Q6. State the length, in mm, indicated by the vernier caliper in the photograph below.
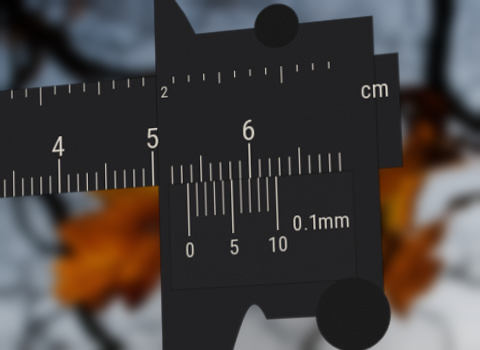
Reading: 53.6 mm
